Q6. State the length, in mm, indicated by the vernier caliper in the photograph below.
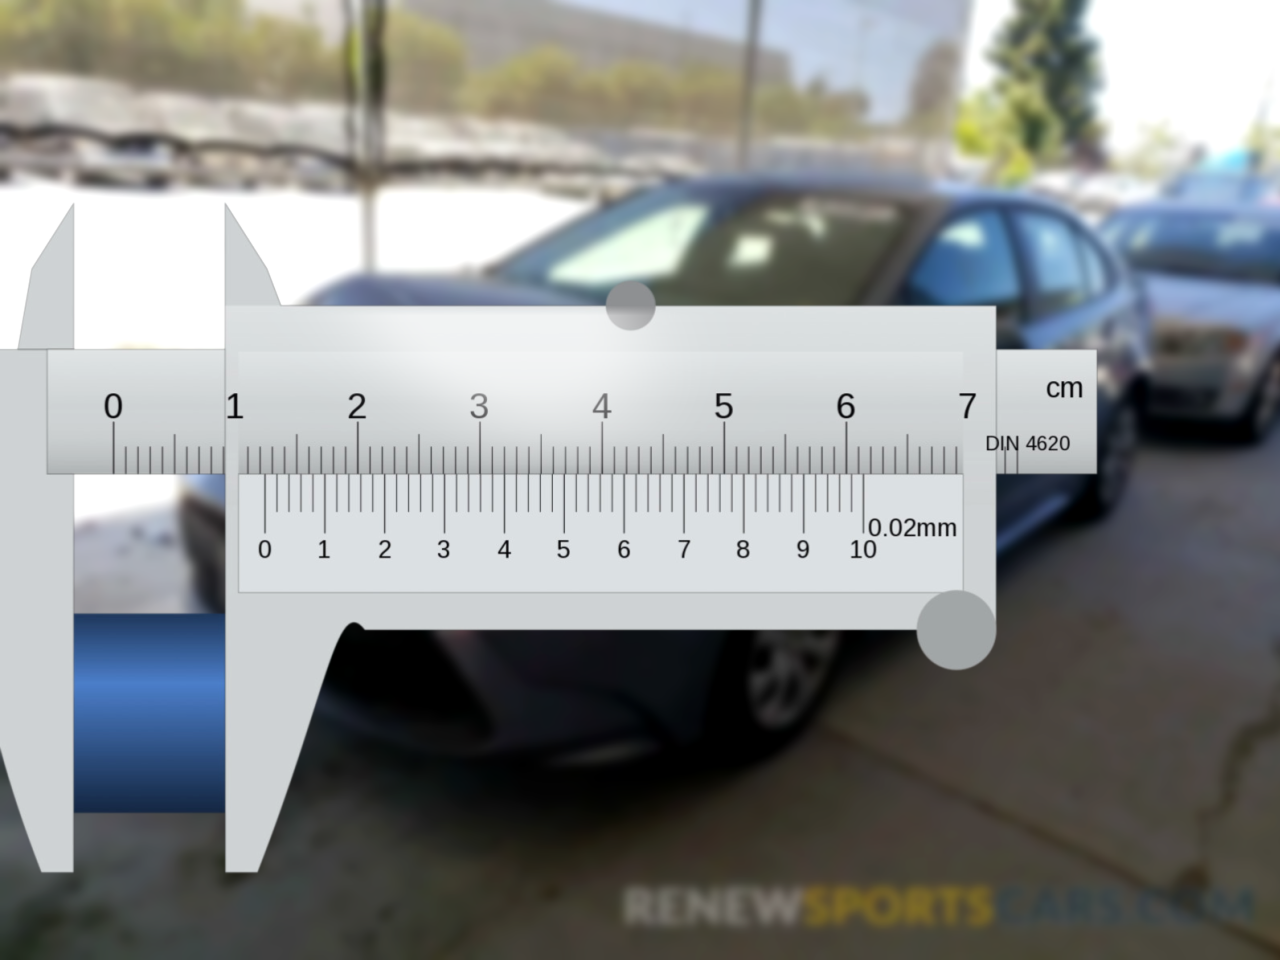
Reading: 12.4 mm
